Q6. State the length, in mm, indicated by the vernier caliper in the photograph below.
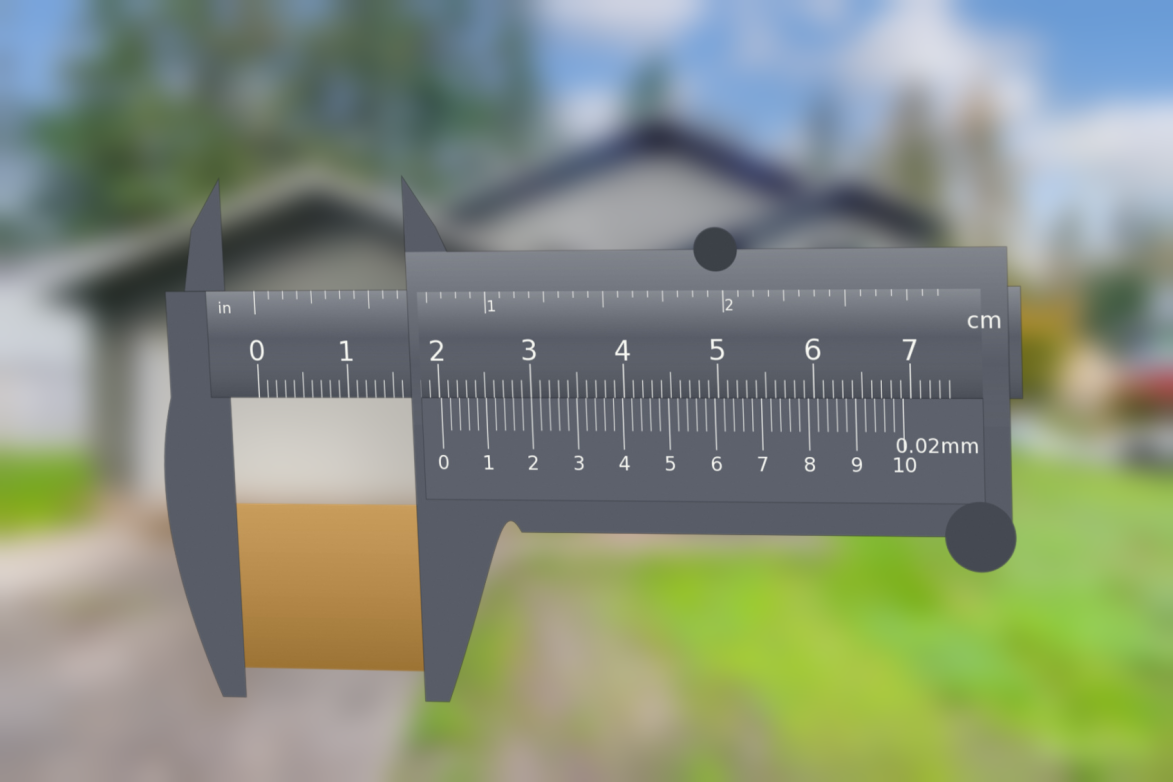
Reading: 20.2 mm
